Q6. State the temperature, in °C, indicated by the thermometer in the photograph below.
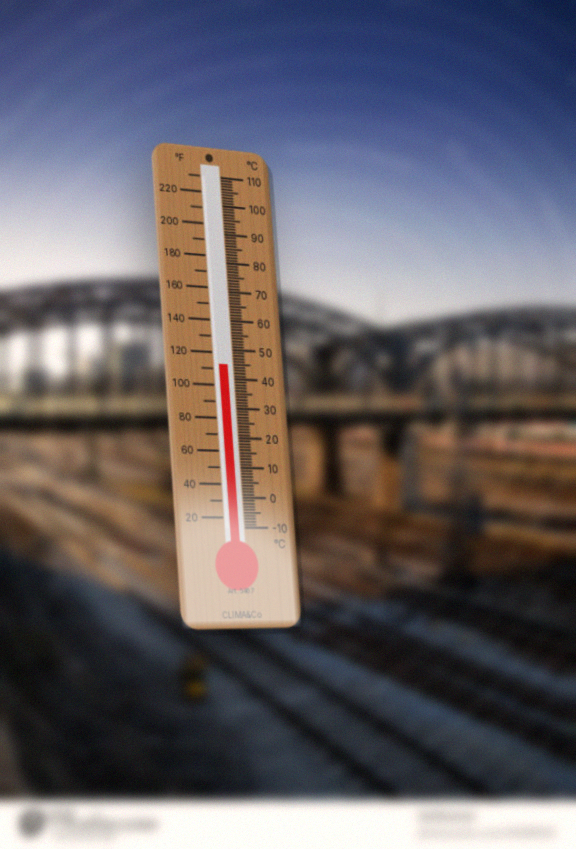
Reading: 45 °C
